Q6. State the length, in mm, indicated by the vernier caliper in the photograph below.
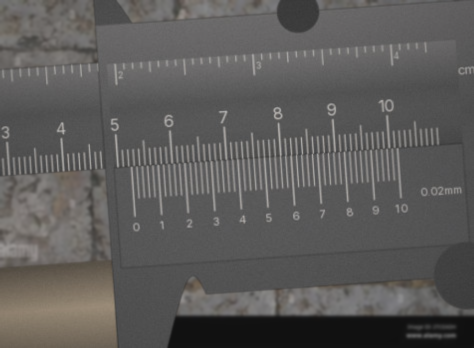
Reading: 52.5 mm
